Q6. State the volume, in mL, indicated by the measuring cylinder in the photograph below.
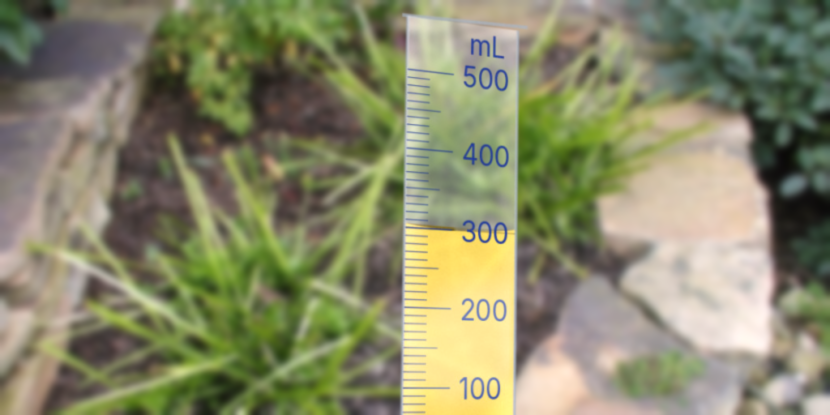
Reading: 300 mL
